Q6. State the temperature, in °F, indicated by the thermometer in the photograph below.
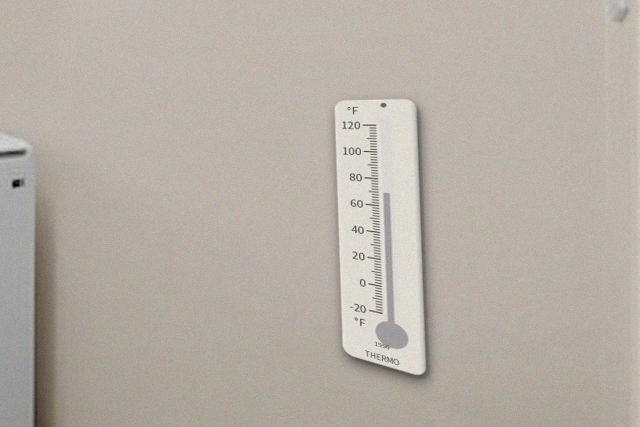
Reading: 70 °F
